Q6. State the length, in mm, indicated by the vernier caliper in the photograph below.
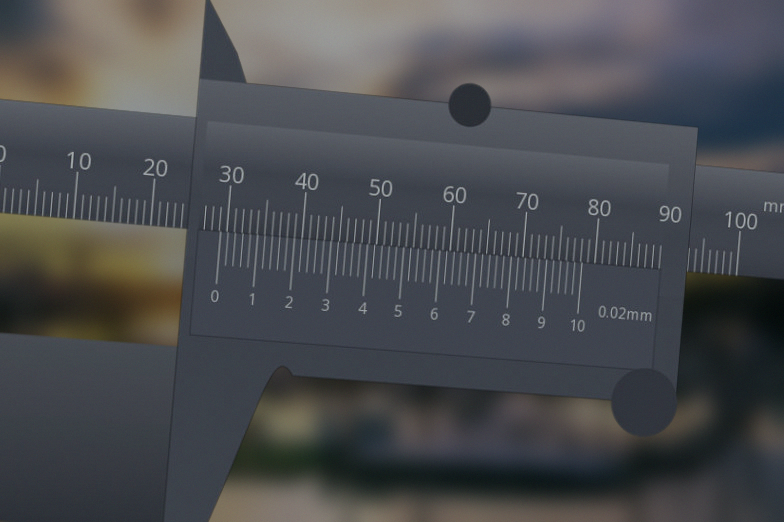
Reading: 29.2 mm
